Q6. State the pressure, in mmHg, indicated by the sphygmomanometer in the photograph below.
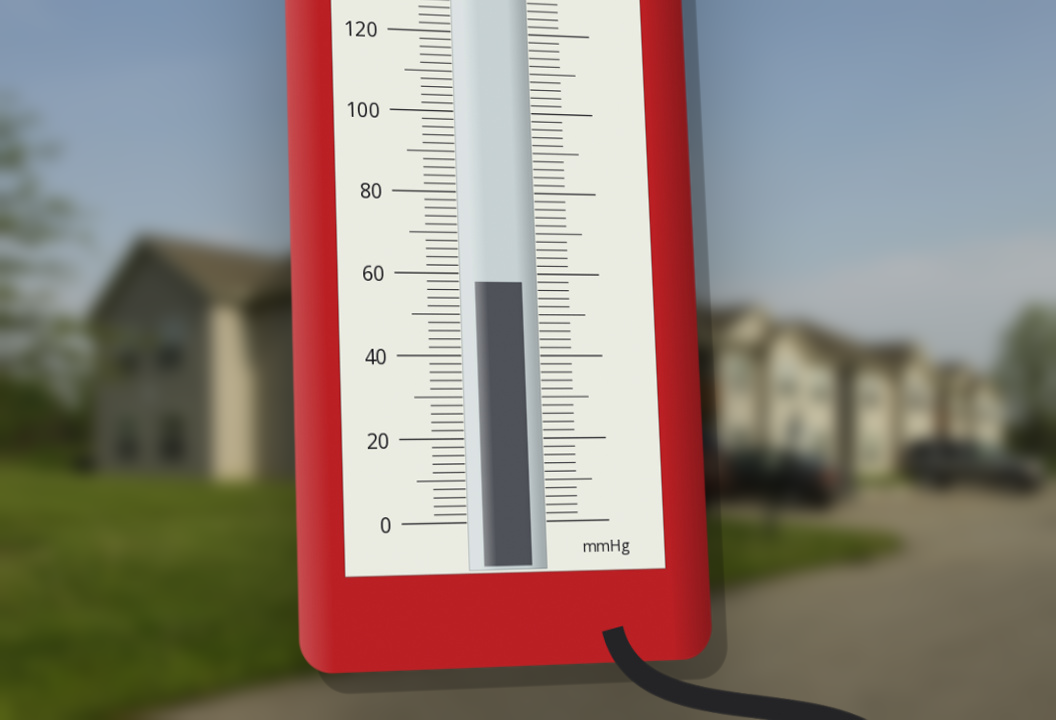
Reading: 58 mmHg
